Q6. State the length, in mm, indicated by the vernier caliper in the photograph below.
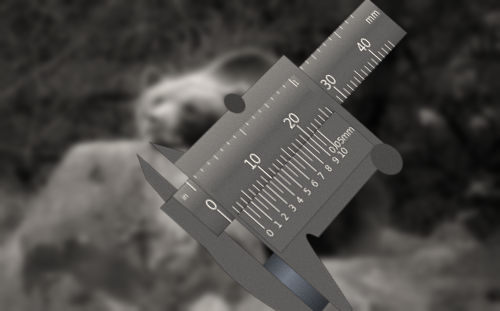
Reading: 2.8 mm
